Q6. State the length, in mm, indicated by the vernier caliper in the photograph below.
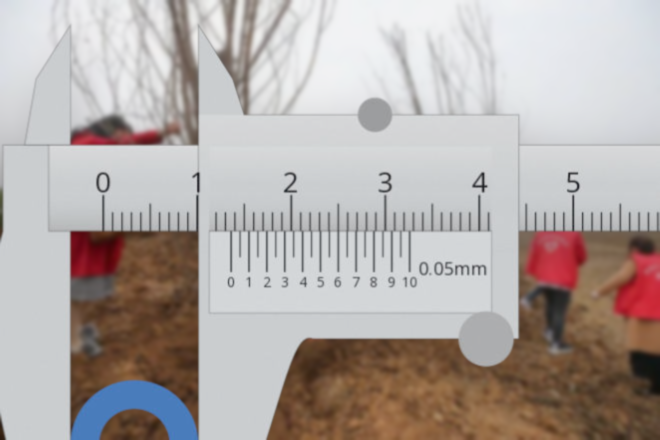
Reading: 13.6 mm
